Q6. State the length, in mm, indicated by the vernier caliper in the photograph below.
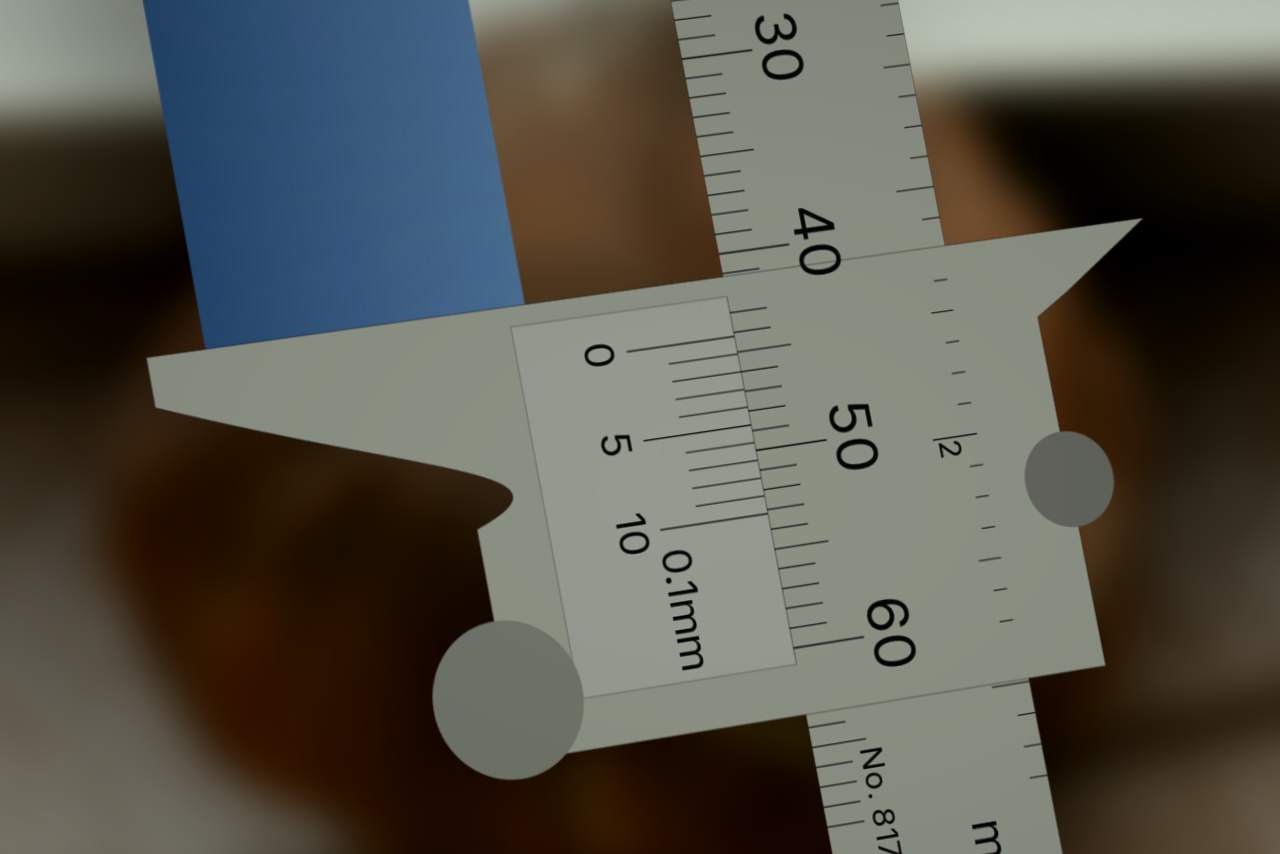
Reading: 44.2 mm
